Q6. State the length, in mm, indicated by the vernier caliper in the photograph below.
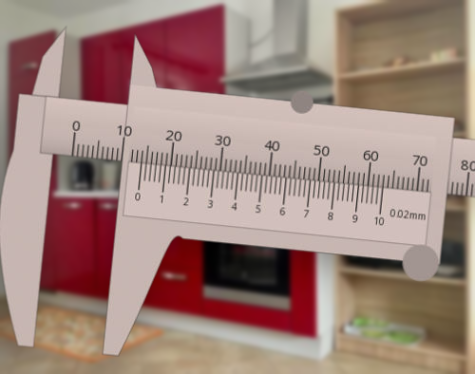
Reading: 14.0 mm
